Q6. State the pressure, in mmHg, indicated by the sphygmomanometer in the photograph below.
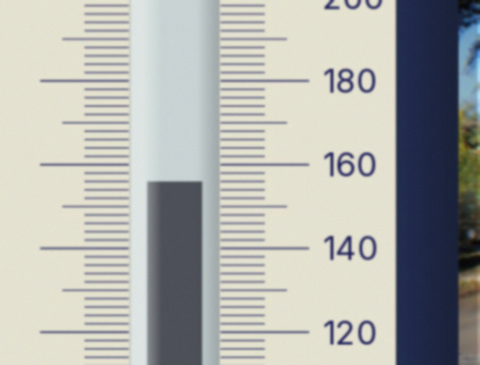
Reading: 156 mmHg
